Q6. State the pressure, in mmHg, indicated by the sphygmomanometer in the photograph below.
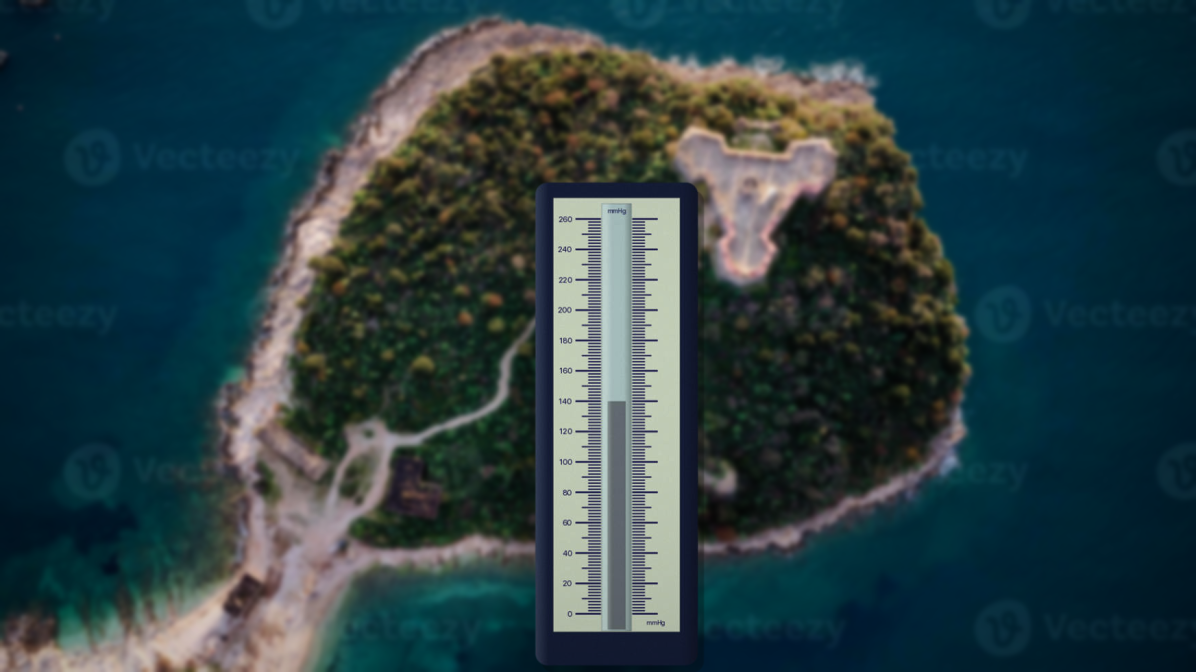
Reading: 140 mmHg
